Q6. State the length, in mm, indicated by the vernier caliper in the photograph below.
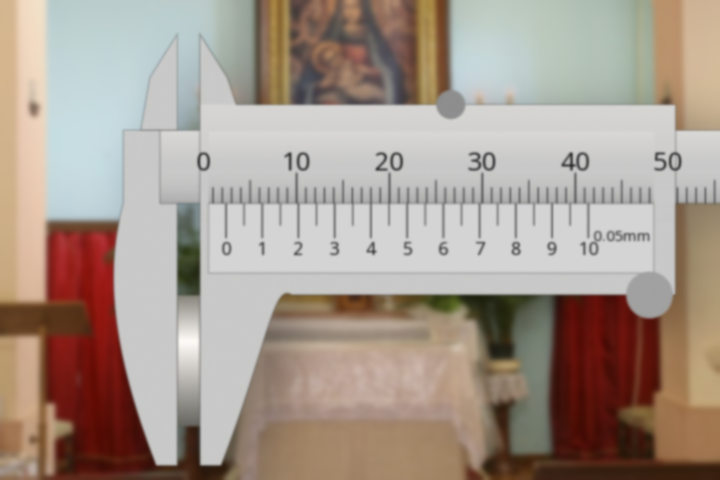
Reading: 2.4 mm
